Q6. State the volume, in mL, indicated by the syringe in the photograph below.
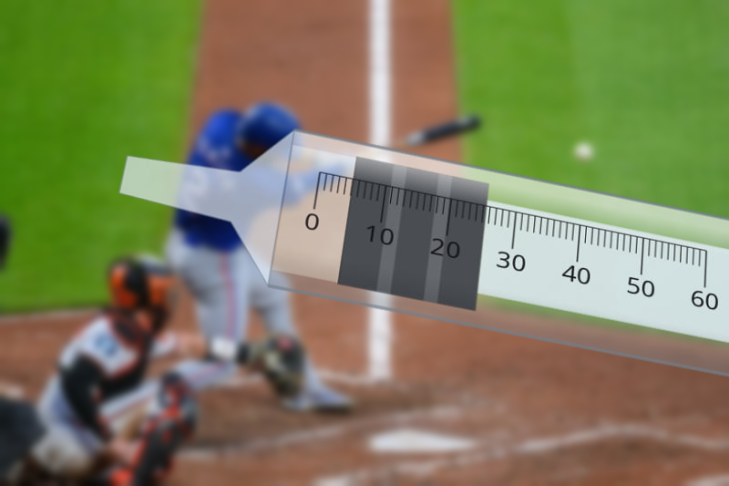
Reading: 5 mL
